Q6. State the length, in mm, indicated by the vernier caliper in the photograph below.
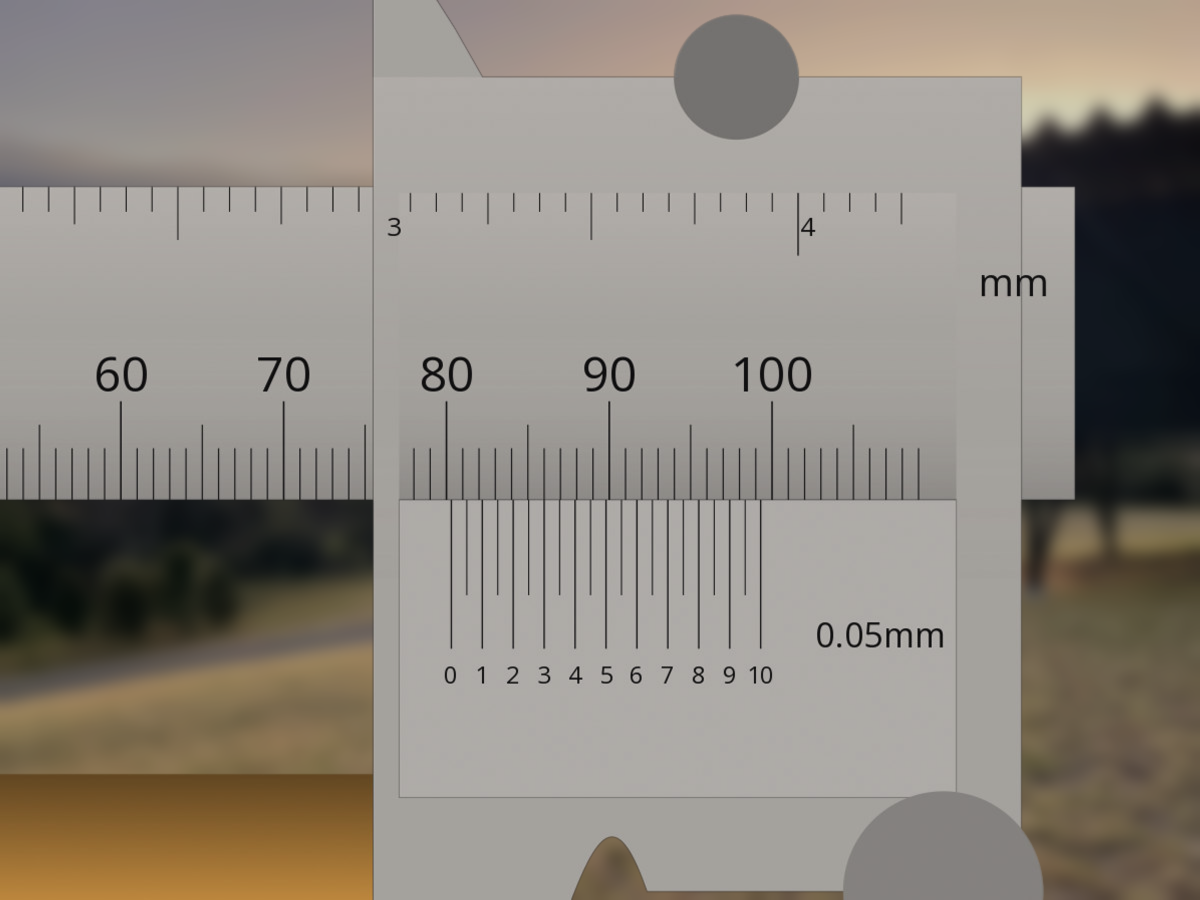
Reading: 80.3 mm
